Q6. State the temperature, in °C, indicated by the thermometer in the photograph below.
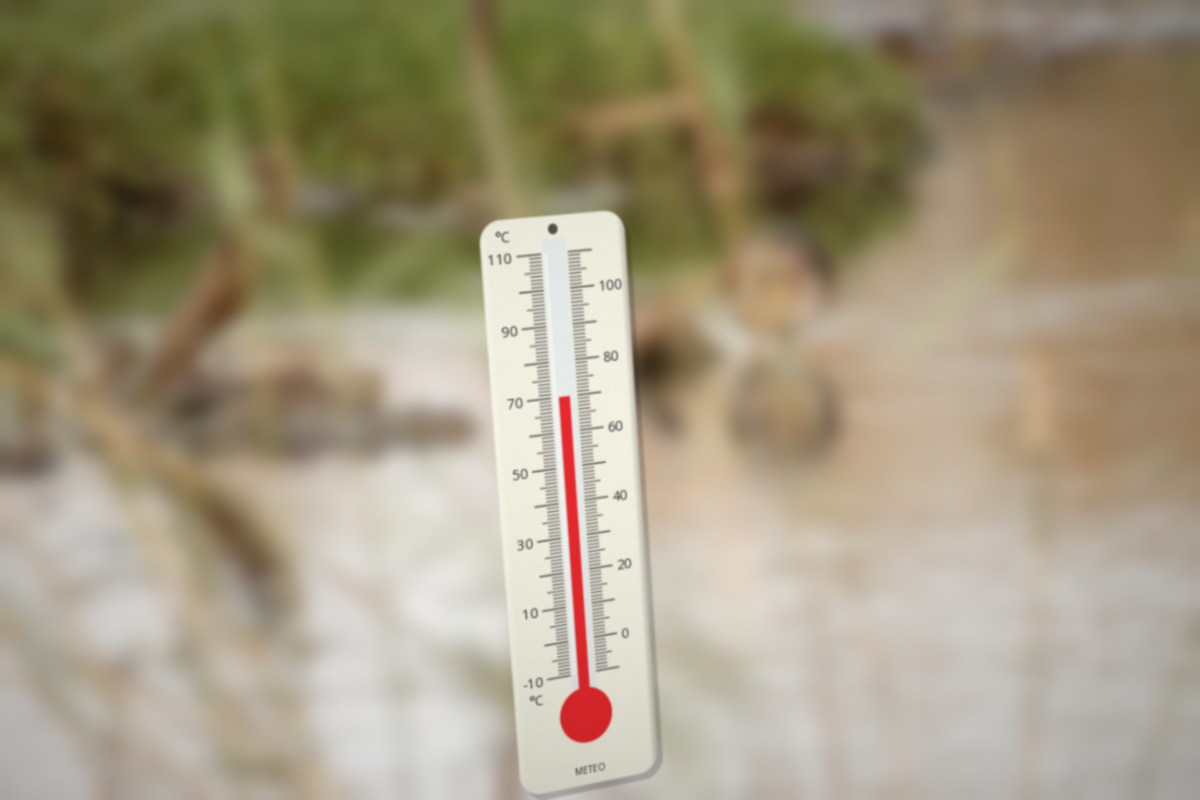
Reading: 70 °C
